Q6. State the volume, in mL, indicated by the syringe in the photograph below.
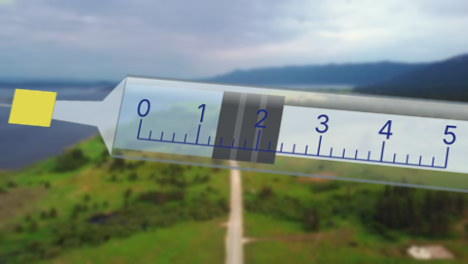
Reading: 1.3 mL
